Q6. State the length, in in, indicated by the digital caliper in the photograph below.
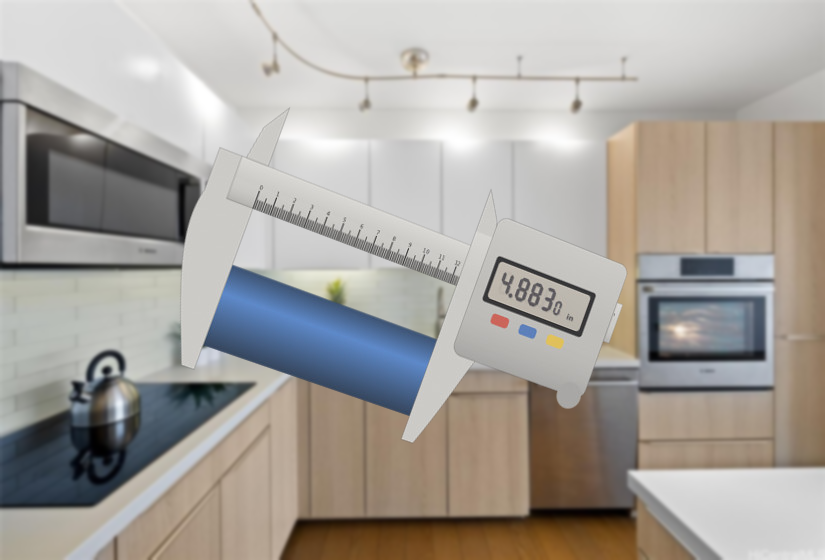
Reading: 4.8830 in
